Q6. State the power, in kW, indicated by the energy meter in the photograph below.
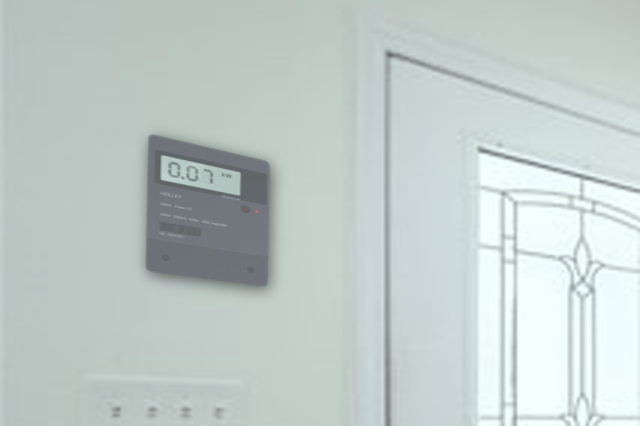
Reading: 0.07 kW
